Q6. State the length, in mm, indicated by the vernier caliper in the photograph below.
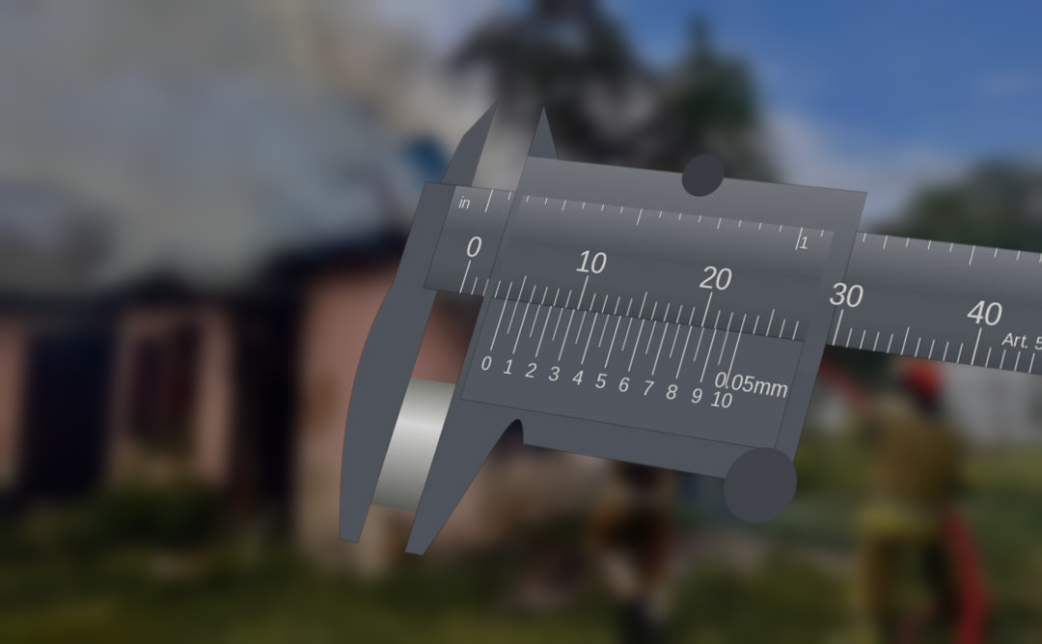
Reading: 4.0 mm
